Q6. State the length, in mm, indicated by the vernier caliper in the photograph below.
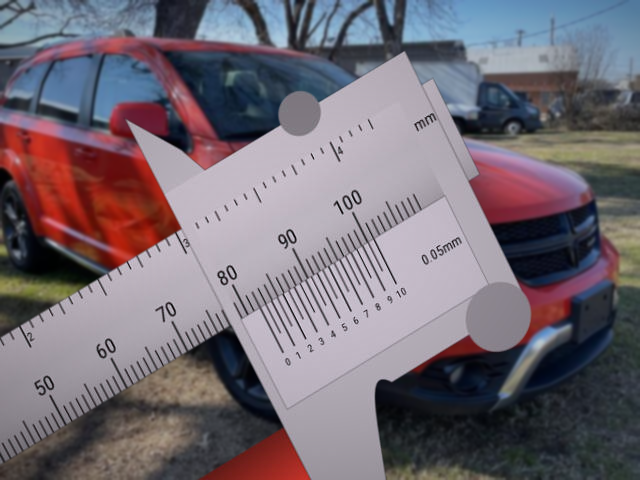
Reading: 82.0 mm
